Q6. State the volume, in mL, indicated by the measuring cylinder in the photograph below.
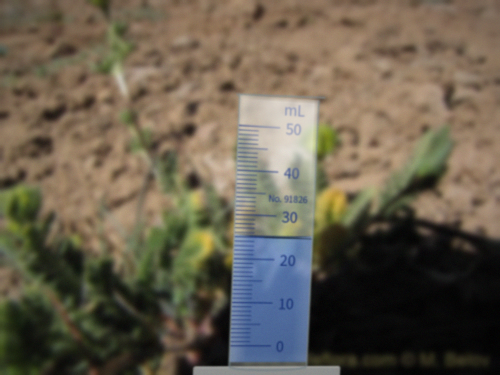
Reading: 25 mL
